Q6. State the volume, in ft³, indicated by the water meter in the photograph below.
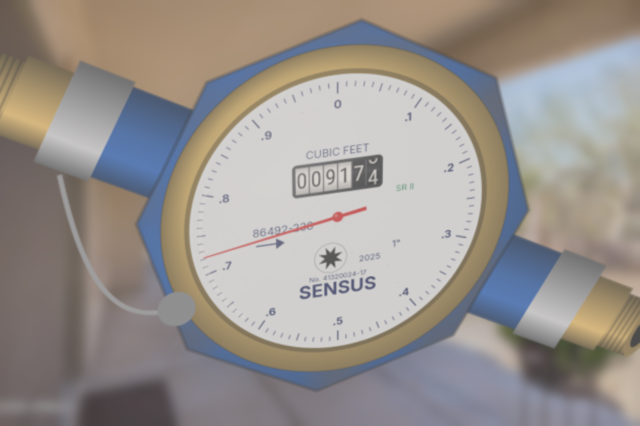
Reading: 9173.72 ft³
